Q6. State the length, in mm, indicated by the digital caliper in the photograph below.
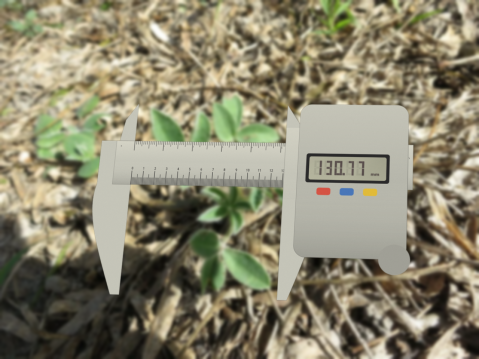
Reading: 130.77 mm
